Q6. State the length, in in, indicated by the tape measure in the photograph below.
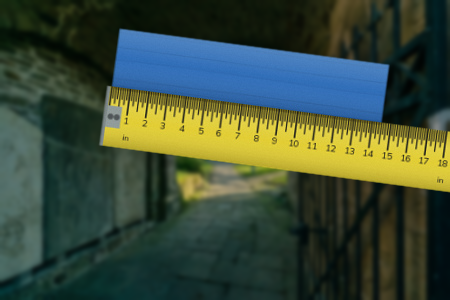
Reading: 14.5 in
